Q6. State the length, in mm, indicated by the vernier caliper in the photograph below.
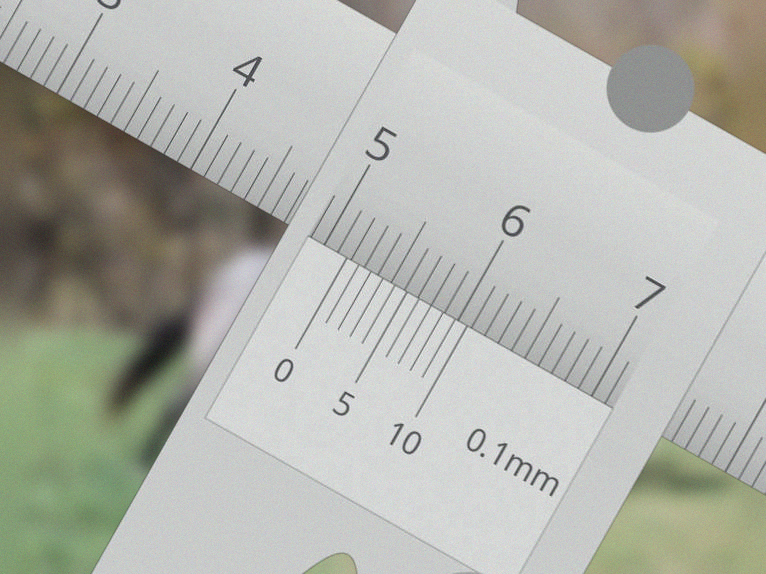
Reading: 51.7 mm
